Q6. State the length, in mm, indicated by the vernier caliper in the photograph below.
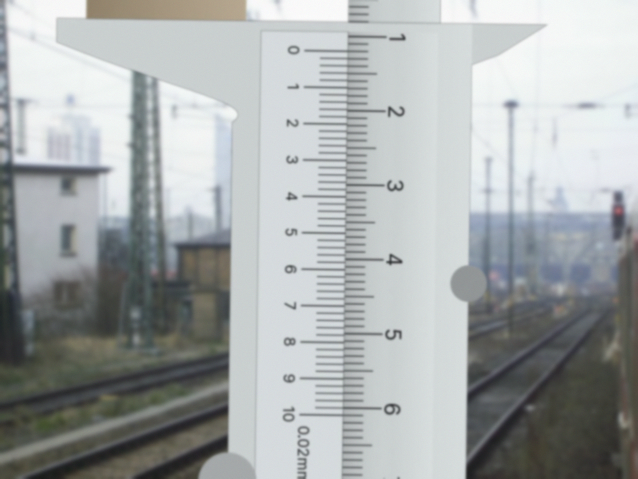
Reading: 12.0 mm
